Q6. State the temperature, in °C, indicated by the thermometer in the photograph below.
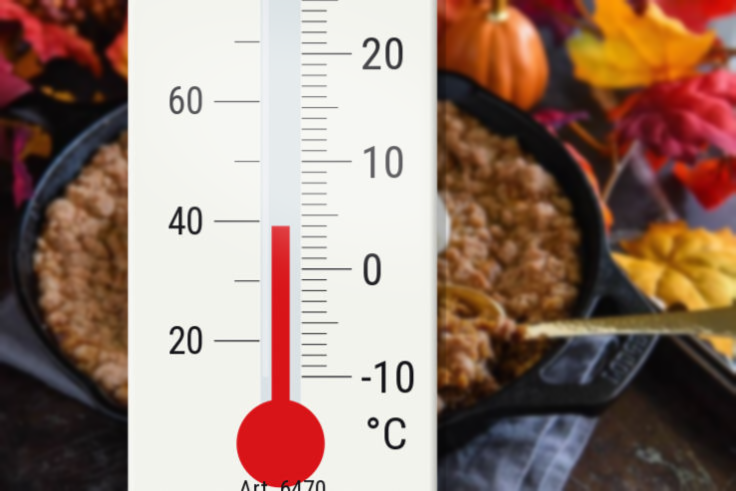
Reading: 4 °C
